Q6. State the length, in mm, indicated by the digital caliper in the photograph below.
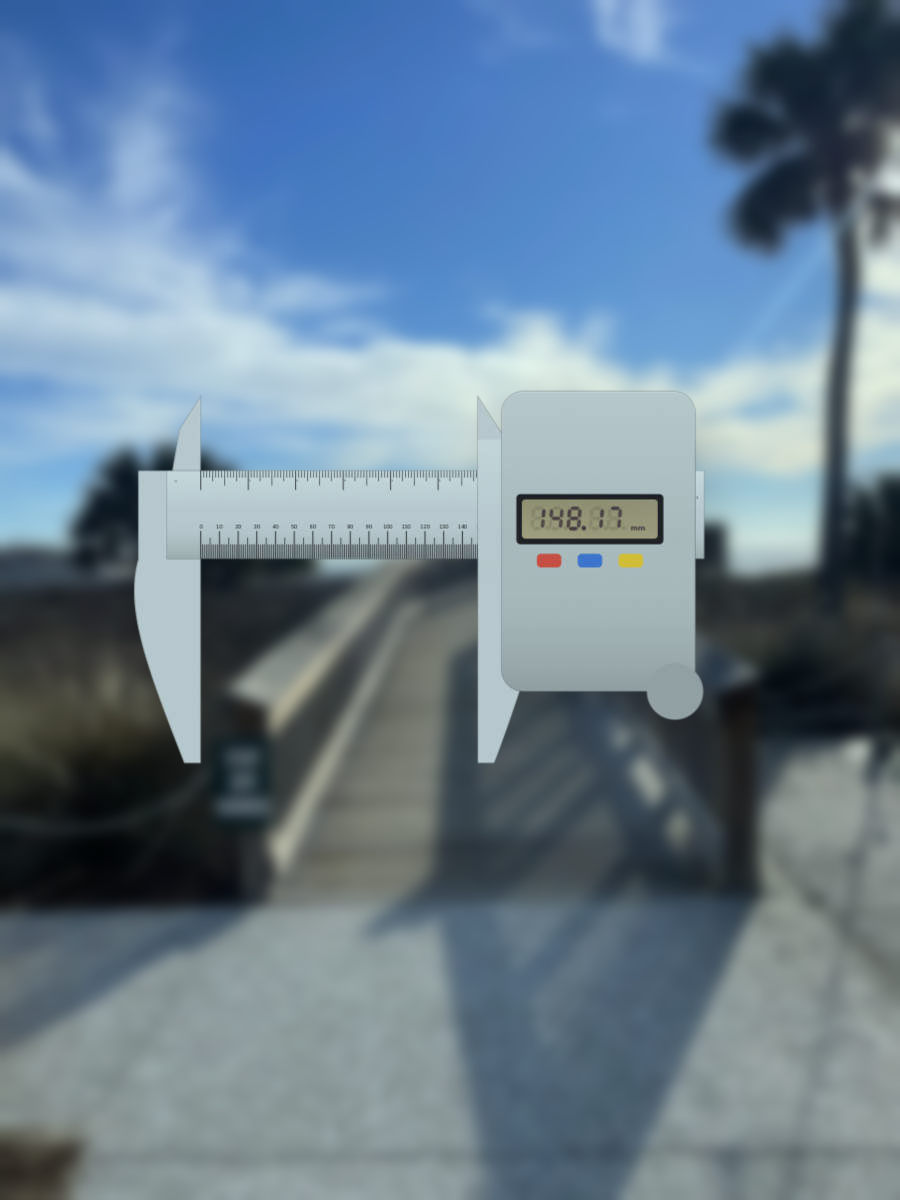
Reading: 148.17 mm
